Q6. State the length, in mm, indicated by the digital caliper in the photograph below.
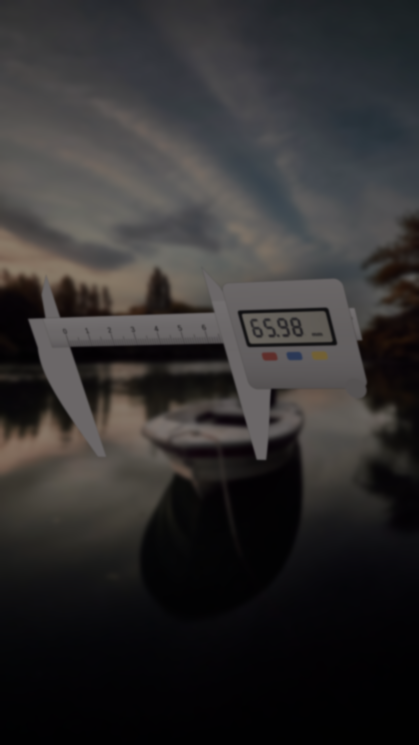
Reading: 65.98 mm
